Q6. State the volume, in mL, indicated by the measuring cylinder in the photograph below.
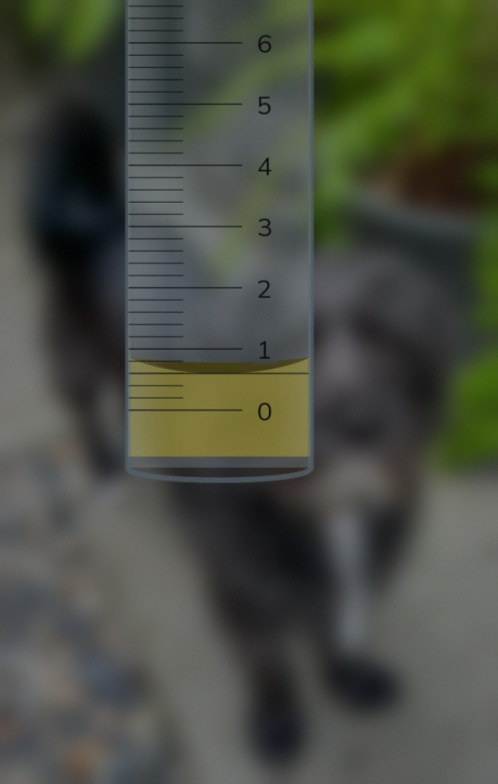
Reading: 0.6 mL
